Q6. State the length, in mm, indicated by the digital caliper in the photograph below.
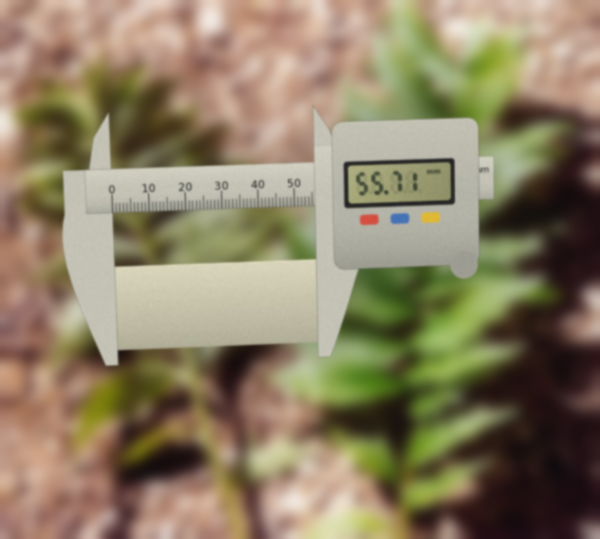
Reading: 55.71 mm
